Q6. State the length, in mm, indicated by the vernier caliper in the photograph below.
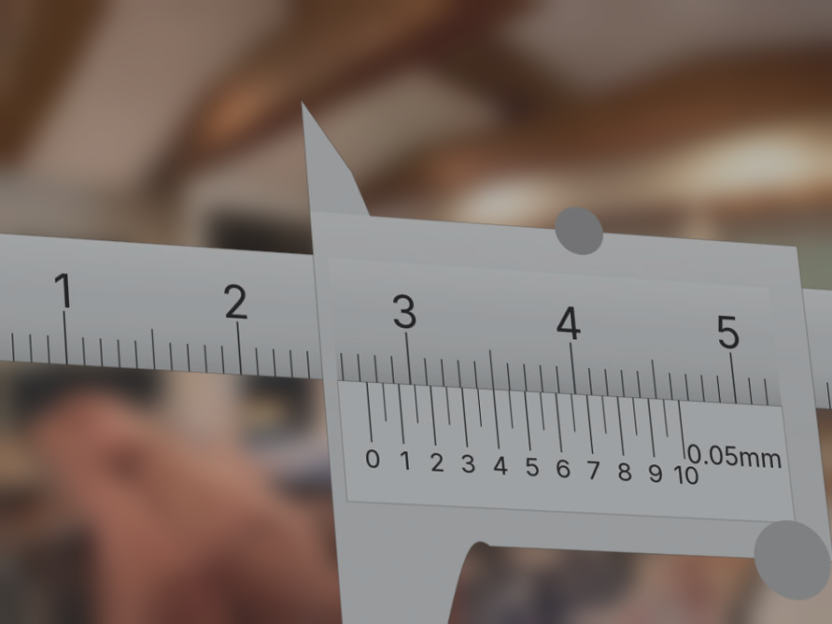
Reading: 27.4 mm
